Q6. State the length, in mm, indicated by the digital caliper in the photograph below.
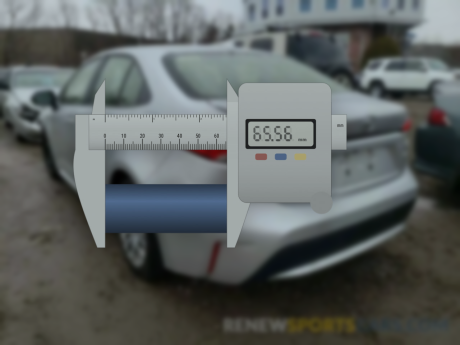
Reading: 65.56 mm
